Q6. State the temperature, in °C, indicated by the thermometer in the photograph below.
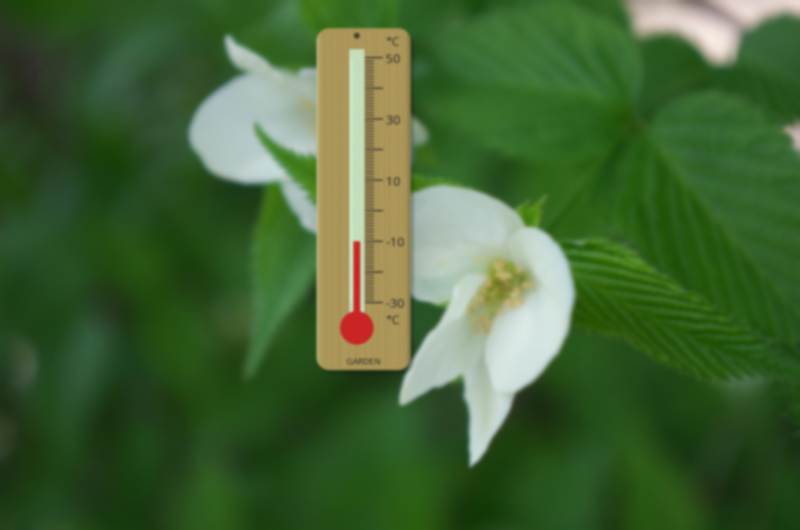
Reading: -10 °C
